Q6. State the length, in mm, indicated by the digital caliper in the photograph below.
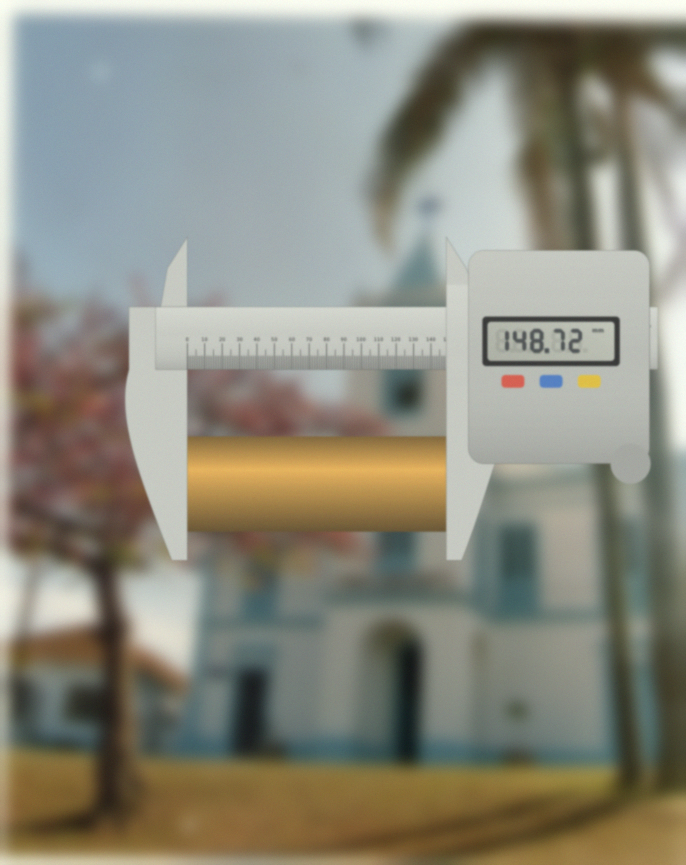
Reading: 148.72 mm
